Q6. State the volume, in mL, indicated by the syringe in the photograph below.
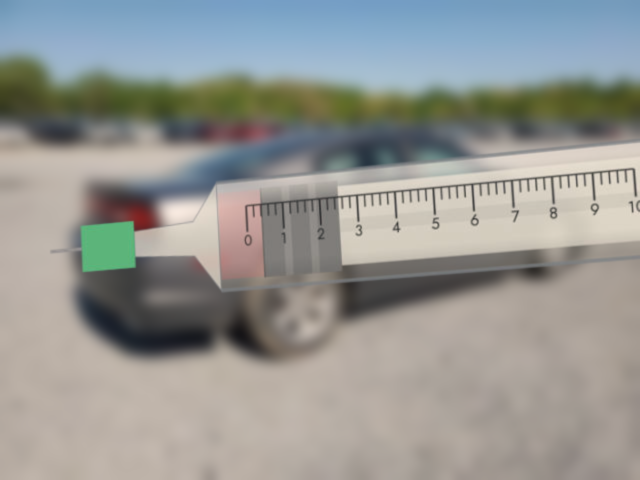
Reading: 0.4 mL
